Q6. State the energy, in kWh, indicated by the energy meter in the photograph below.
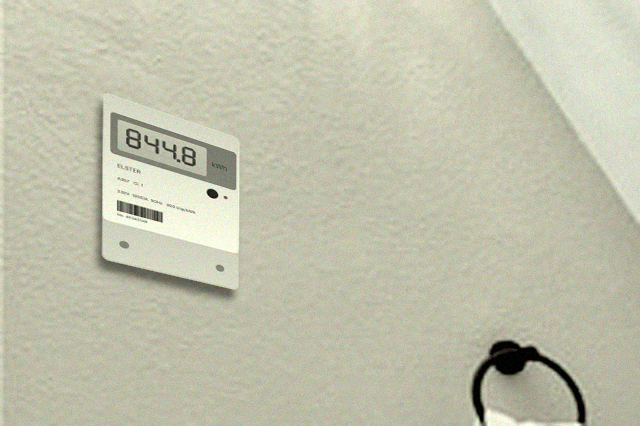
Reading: 844.8 kWh
